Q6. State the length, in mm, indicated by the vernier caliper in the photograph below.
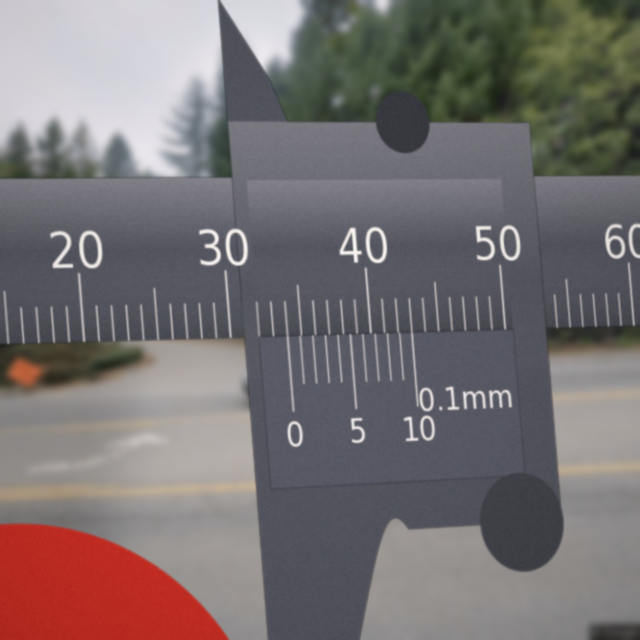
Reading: 34.0 mm
